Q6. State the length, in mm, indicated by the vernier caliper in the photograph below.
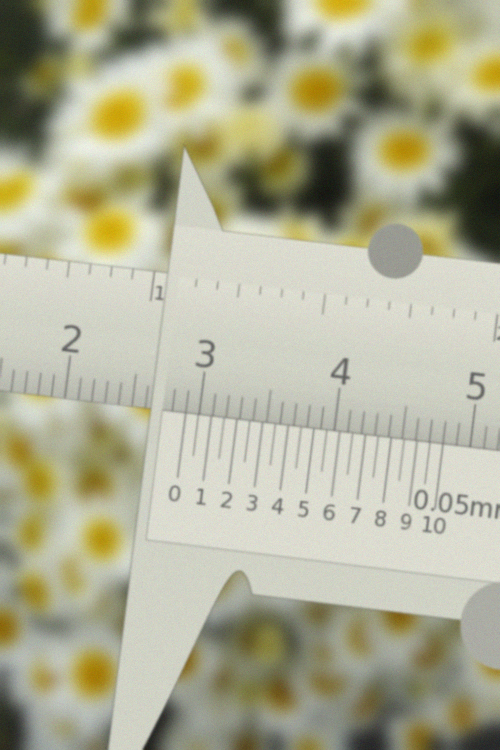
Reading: 29.0 mm
